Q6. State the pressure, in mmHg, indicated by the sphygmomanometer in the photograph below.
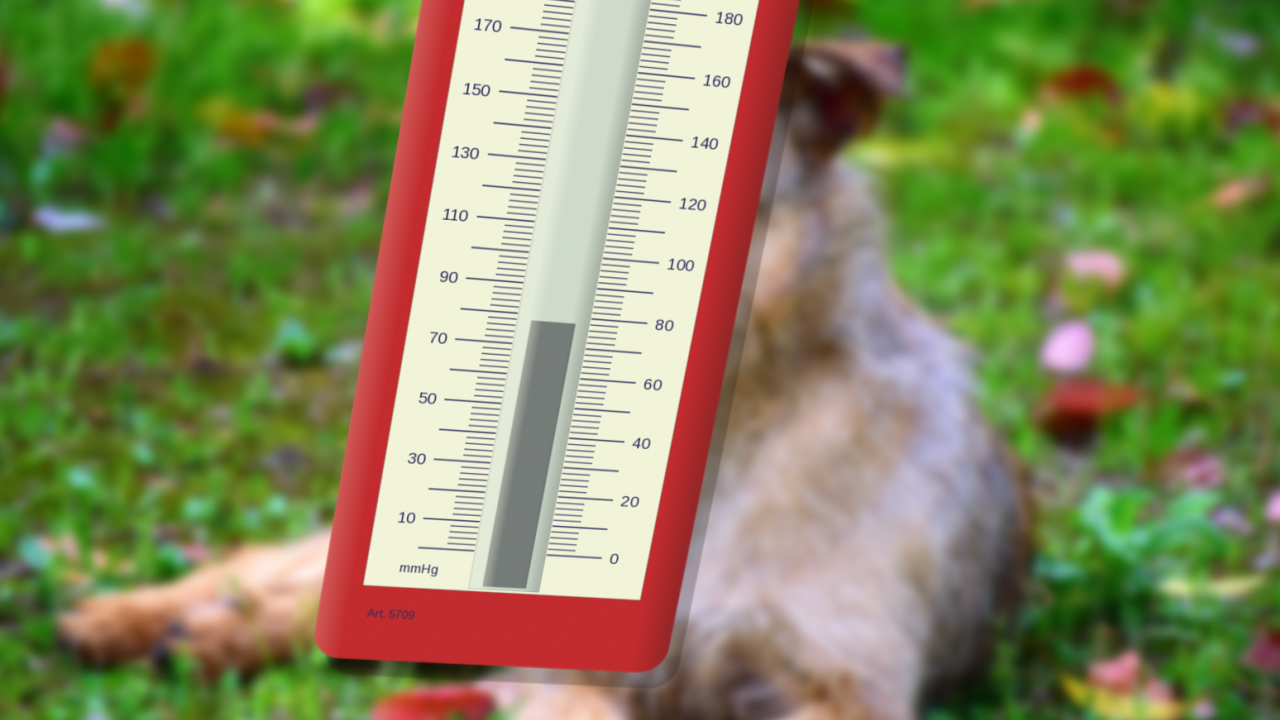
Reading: 78 mmHg
